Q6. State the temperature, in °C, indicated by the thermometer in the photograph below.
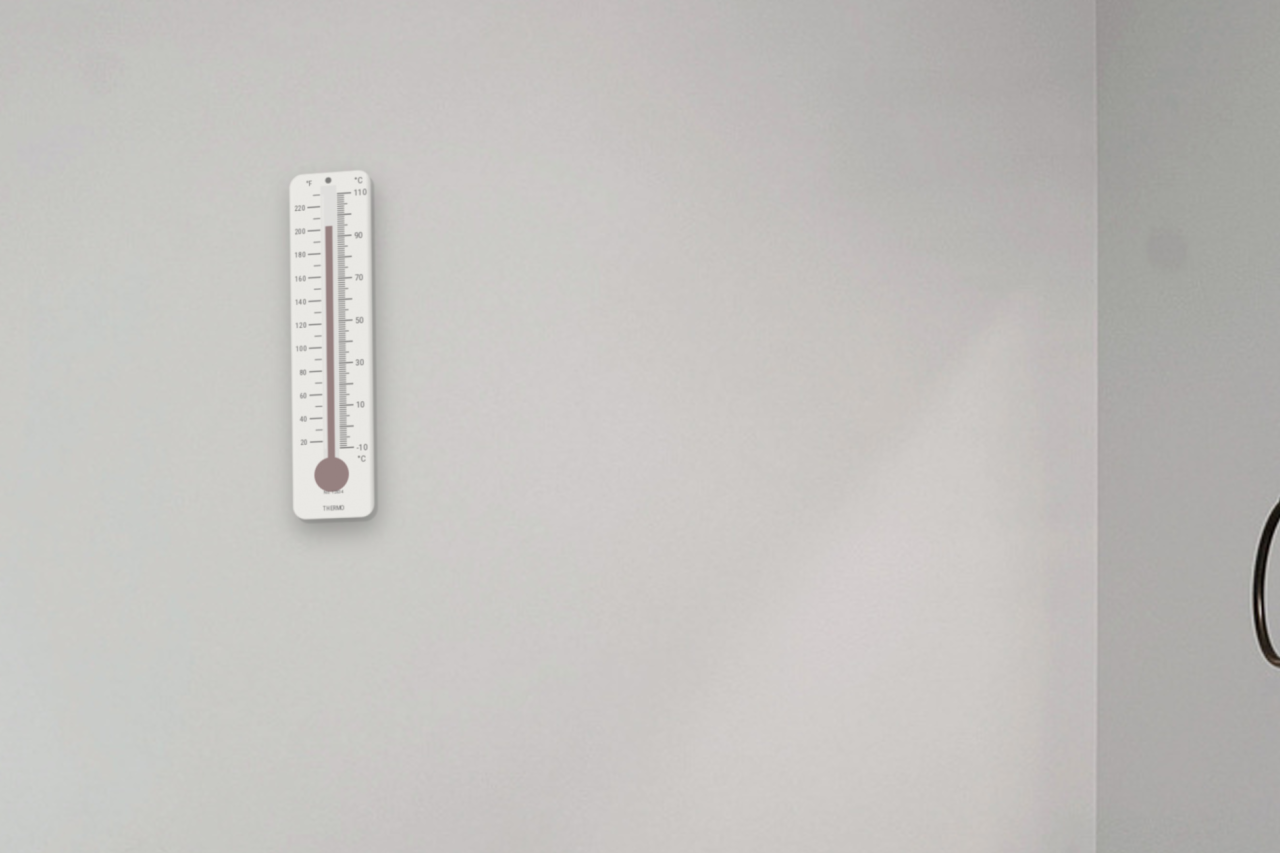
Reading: 95 °C
